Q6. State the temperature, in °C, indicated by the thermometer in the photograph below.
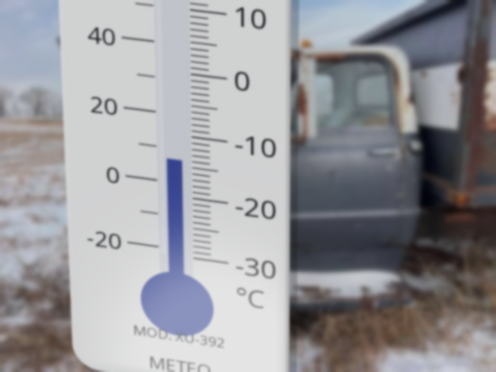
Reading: -14 °C
